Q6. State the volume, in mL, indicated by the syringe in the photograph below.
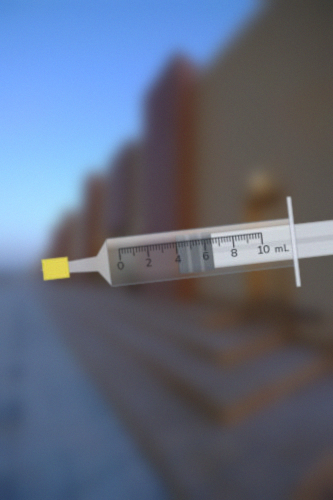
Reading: 4 mL
